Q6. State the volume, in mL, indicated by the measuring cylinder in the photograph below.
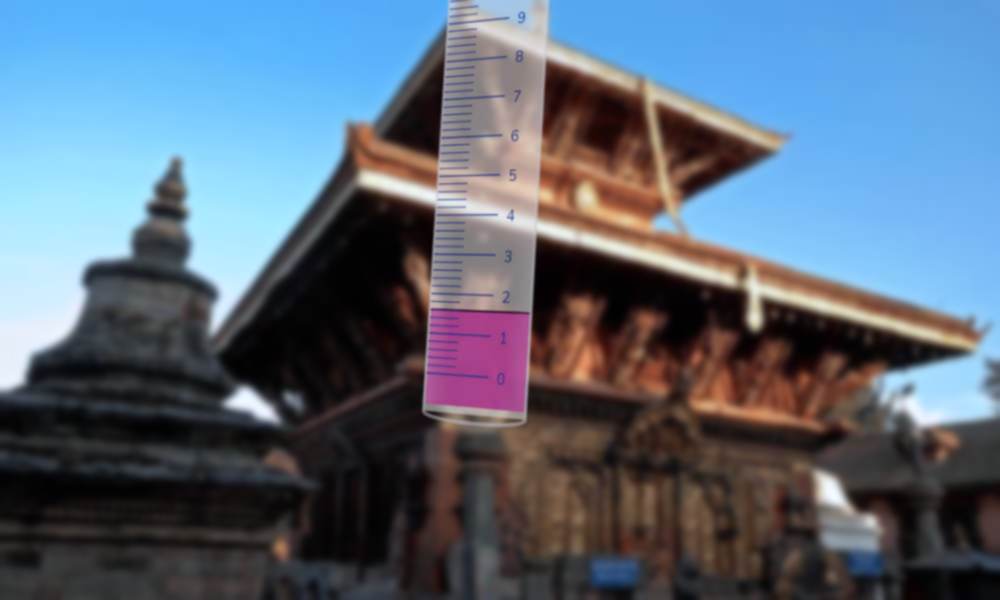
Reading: 1.6 mL
